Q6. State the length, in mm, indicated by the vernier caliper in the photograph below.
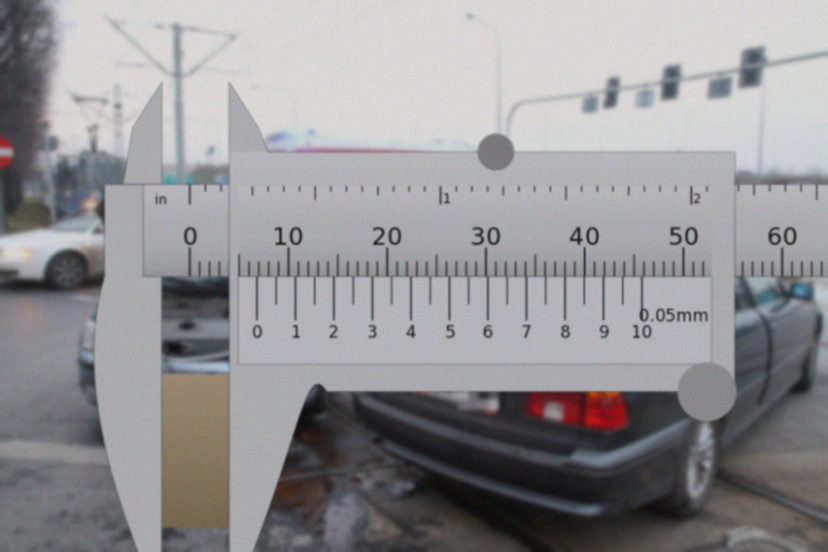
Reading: 6.8 mm
